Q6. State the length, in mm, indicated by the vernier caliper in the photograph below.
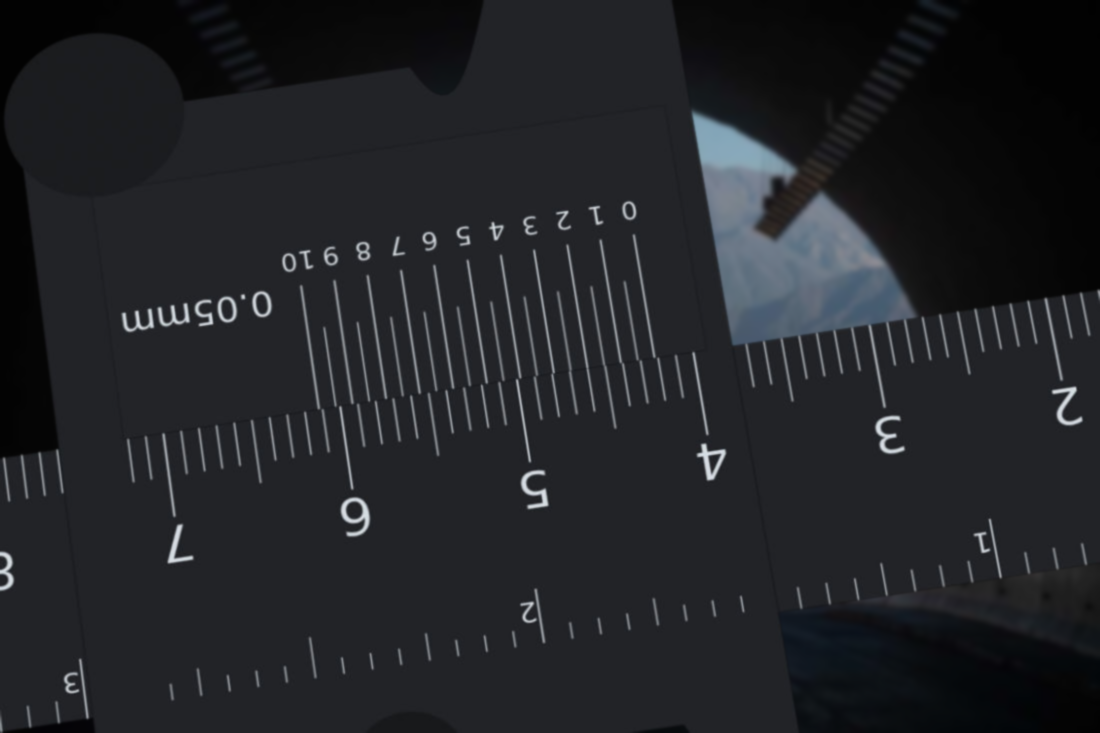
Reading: 42.2 mm
